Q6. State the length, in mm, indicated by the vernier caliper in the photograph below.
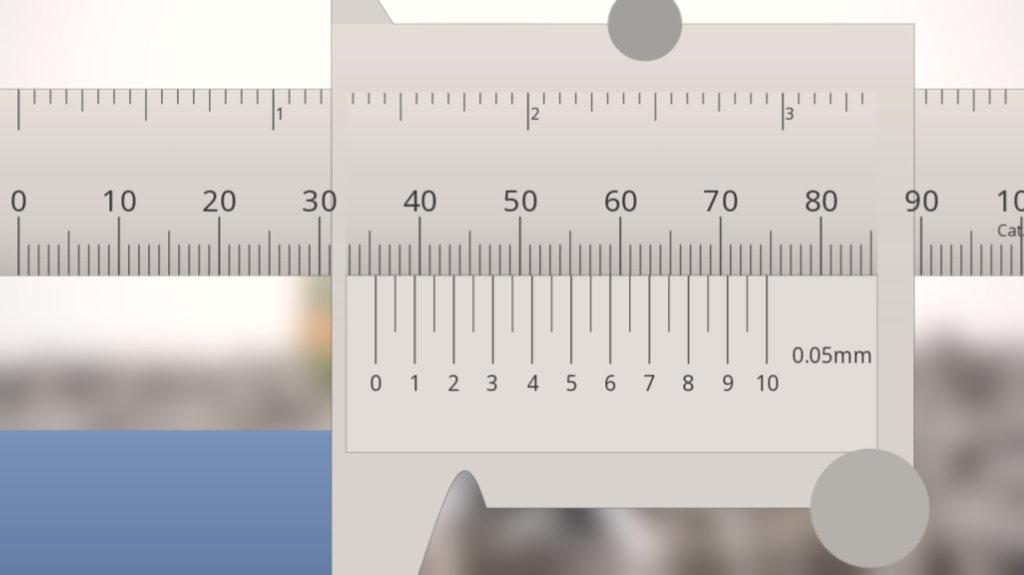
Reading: 35.6 mm
